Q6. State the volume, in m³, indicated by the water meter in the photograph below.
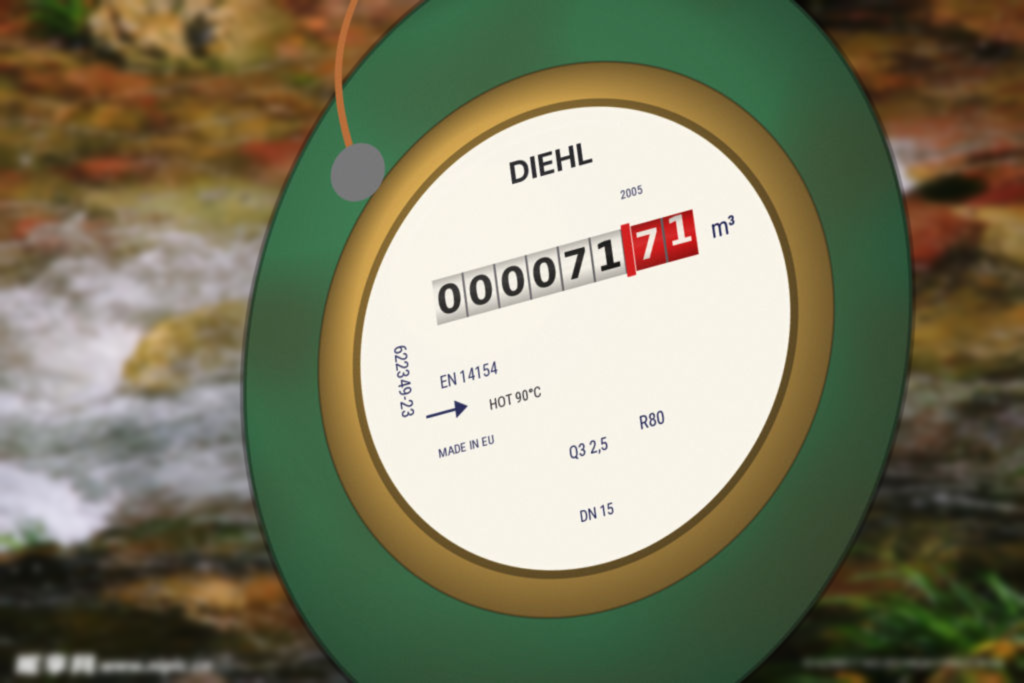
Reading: 71.71 m³
